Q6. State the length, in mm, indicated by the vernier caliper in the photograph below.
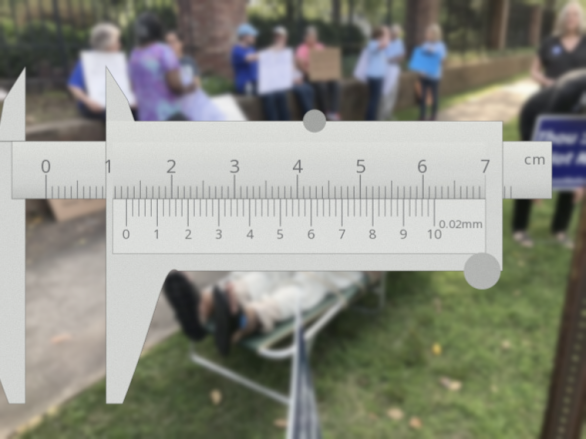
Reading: 12.8 mm
